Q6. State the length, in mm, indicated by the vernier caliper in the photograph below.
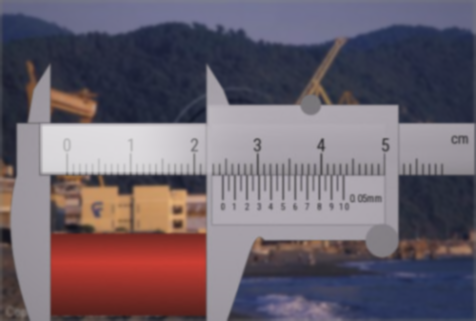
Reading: 24.5 mm
